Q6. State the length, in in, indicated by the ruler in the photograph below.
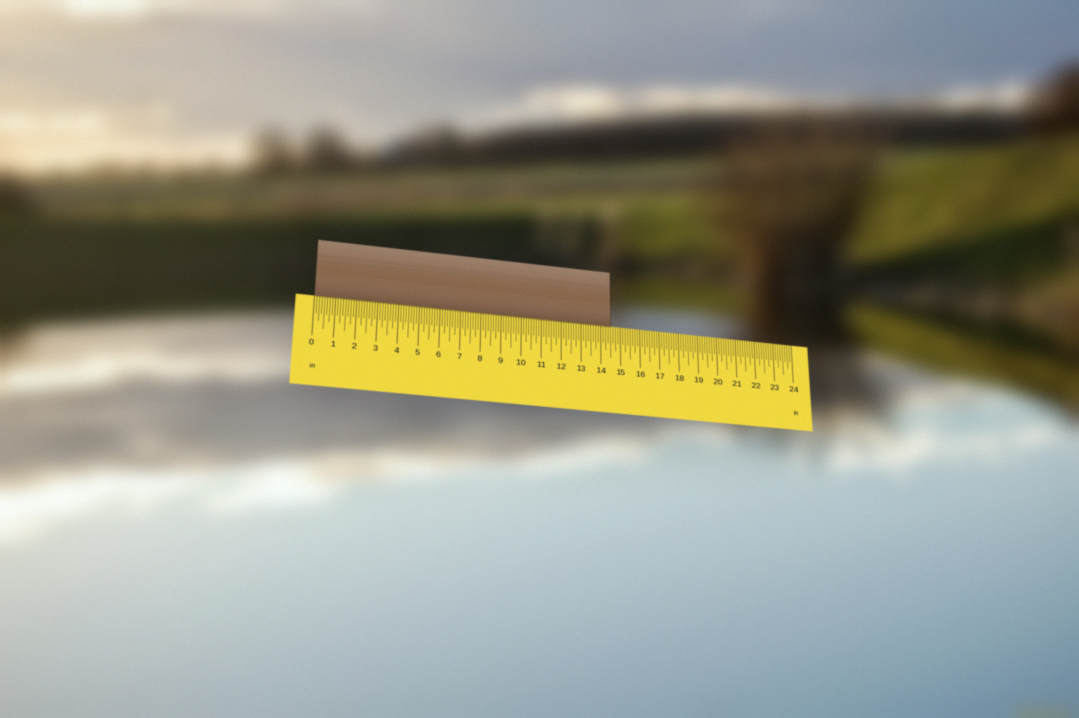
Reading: 14.5 in
